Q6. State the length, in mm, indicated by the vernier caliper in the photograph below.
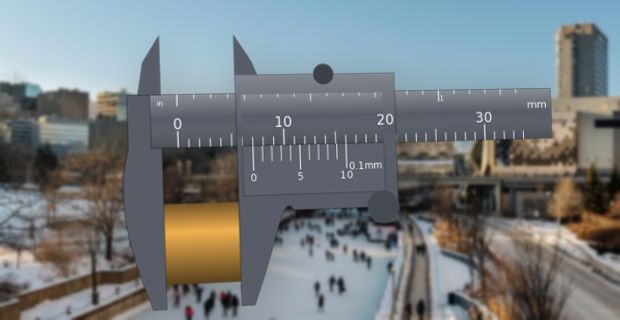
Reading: 7.0 mm
